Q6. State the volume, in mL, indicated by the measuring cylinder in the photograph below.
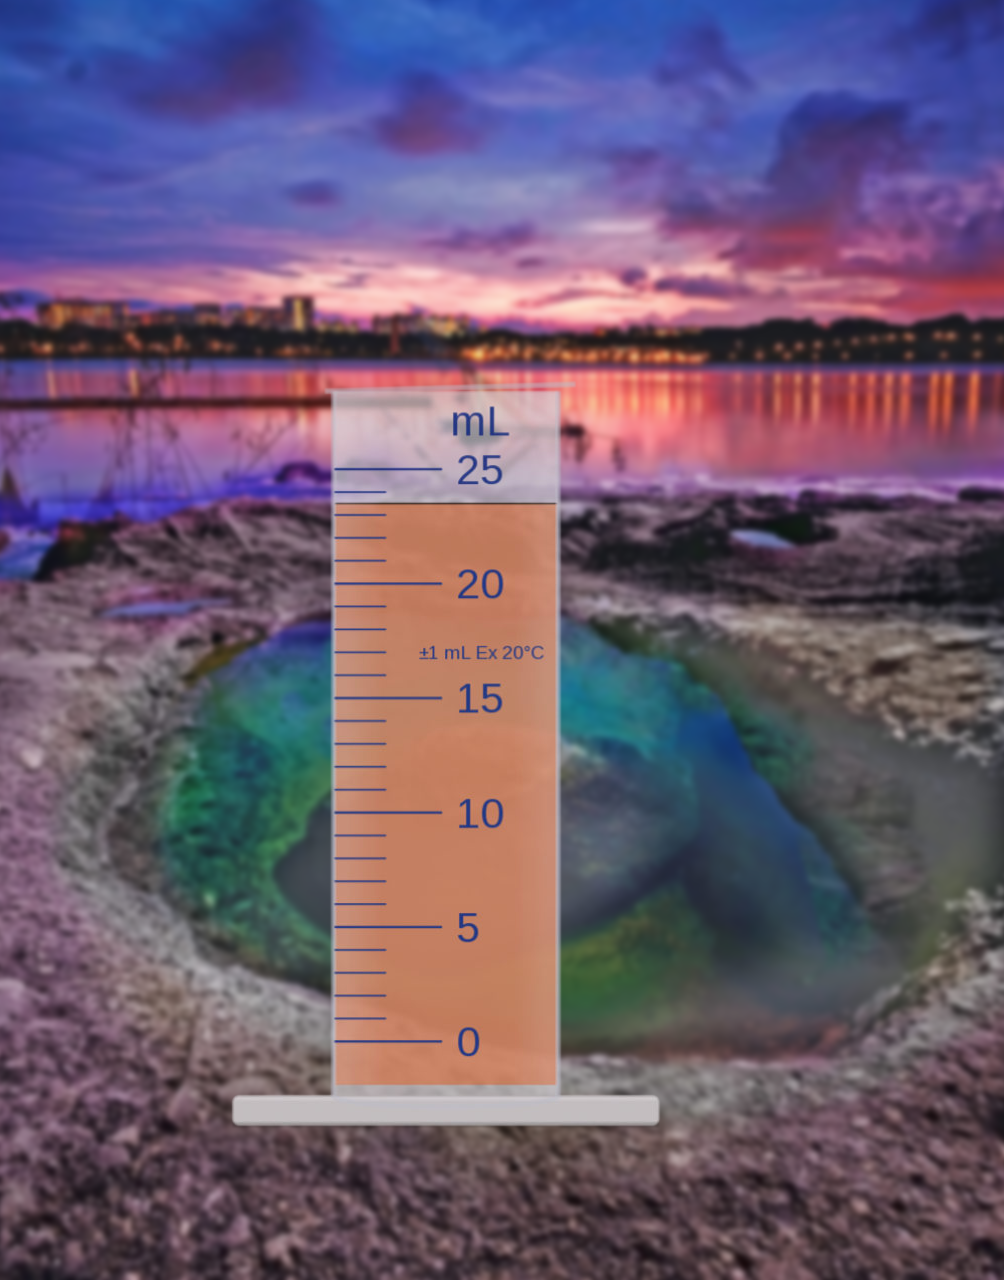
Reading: 23.5 mL
